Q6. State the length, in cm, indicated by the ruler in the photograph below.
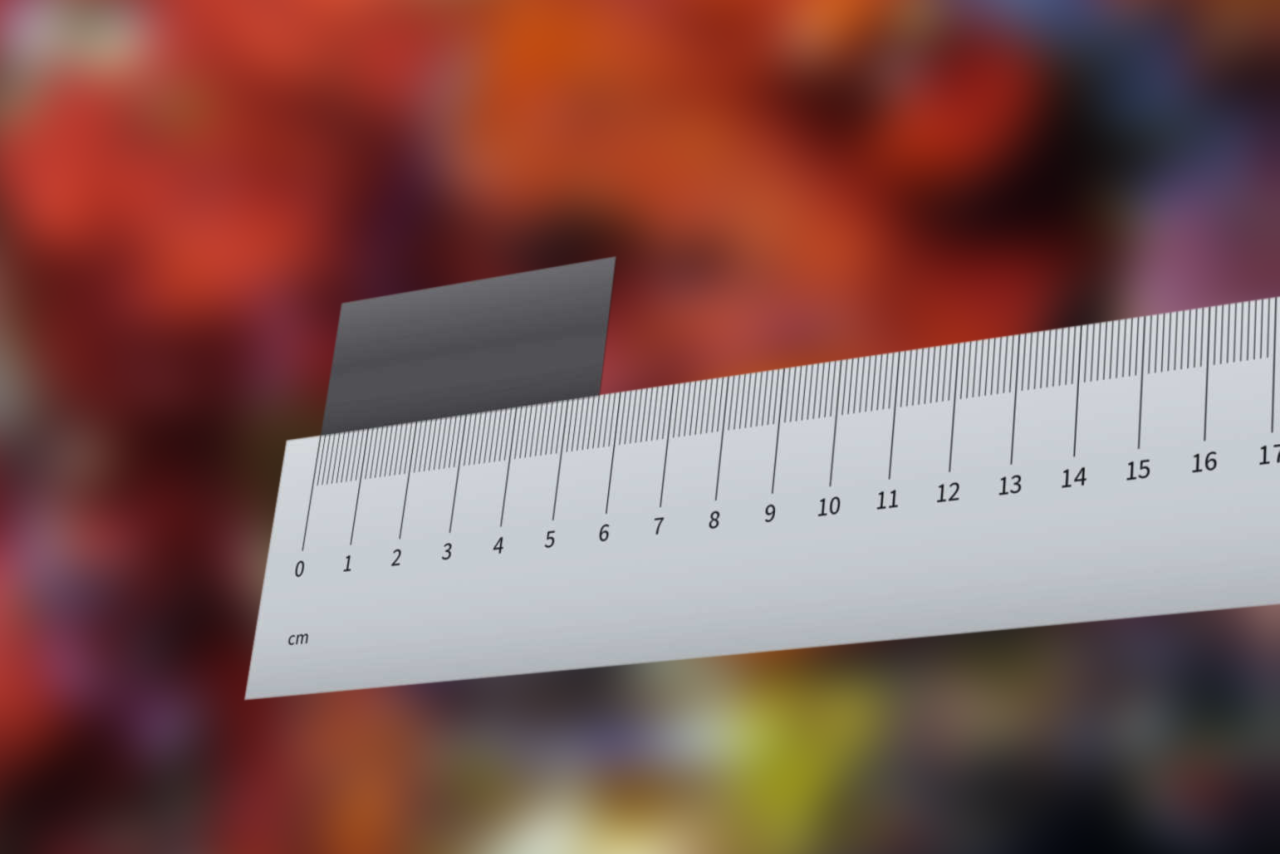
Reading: 5.6 cm
